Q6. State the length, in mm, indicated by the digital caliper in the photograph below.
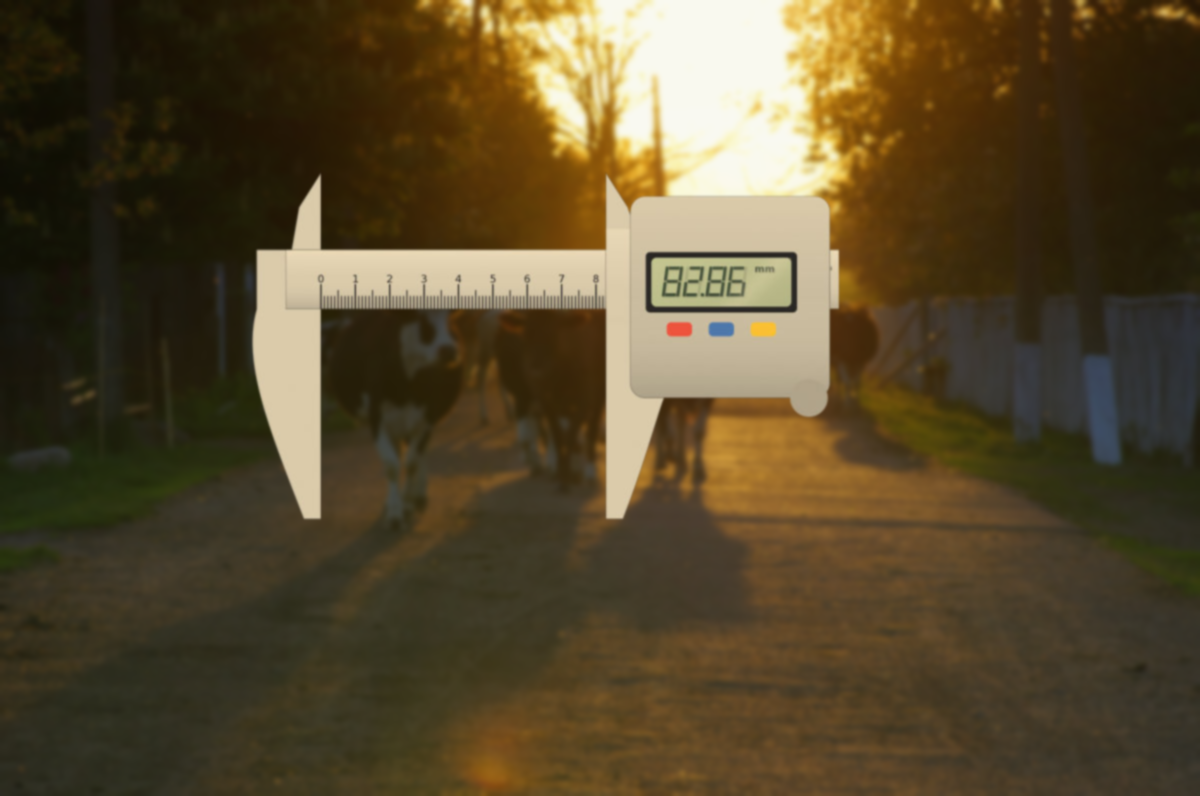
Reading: 82.86 mm
